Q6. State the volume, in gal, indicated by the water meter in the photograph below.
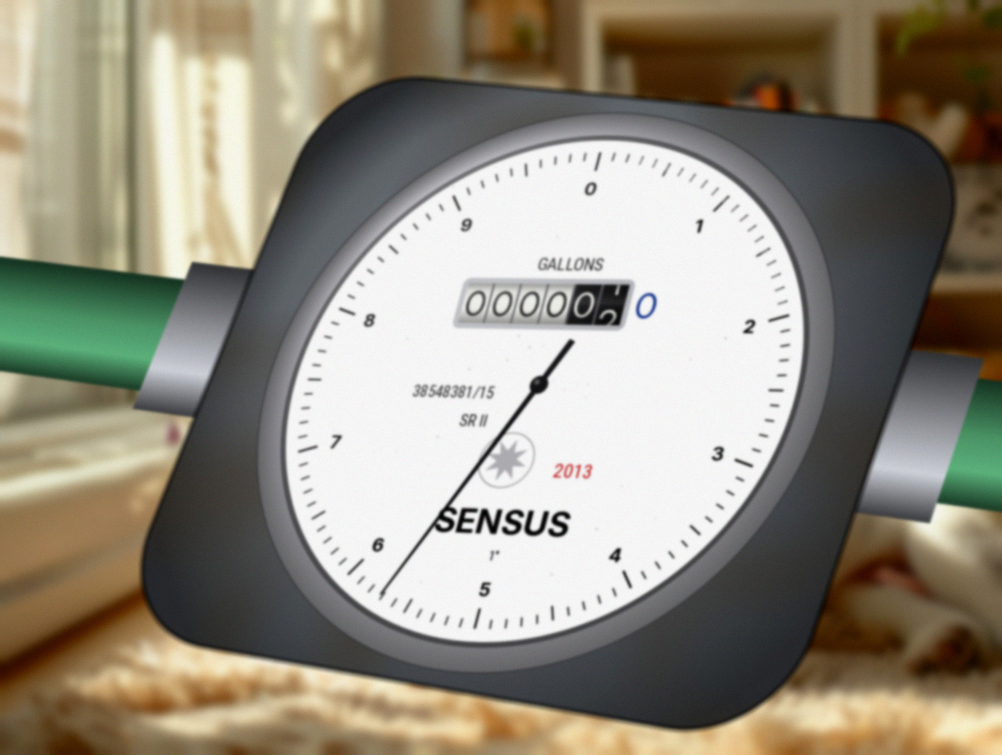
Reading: 15.7 gal
